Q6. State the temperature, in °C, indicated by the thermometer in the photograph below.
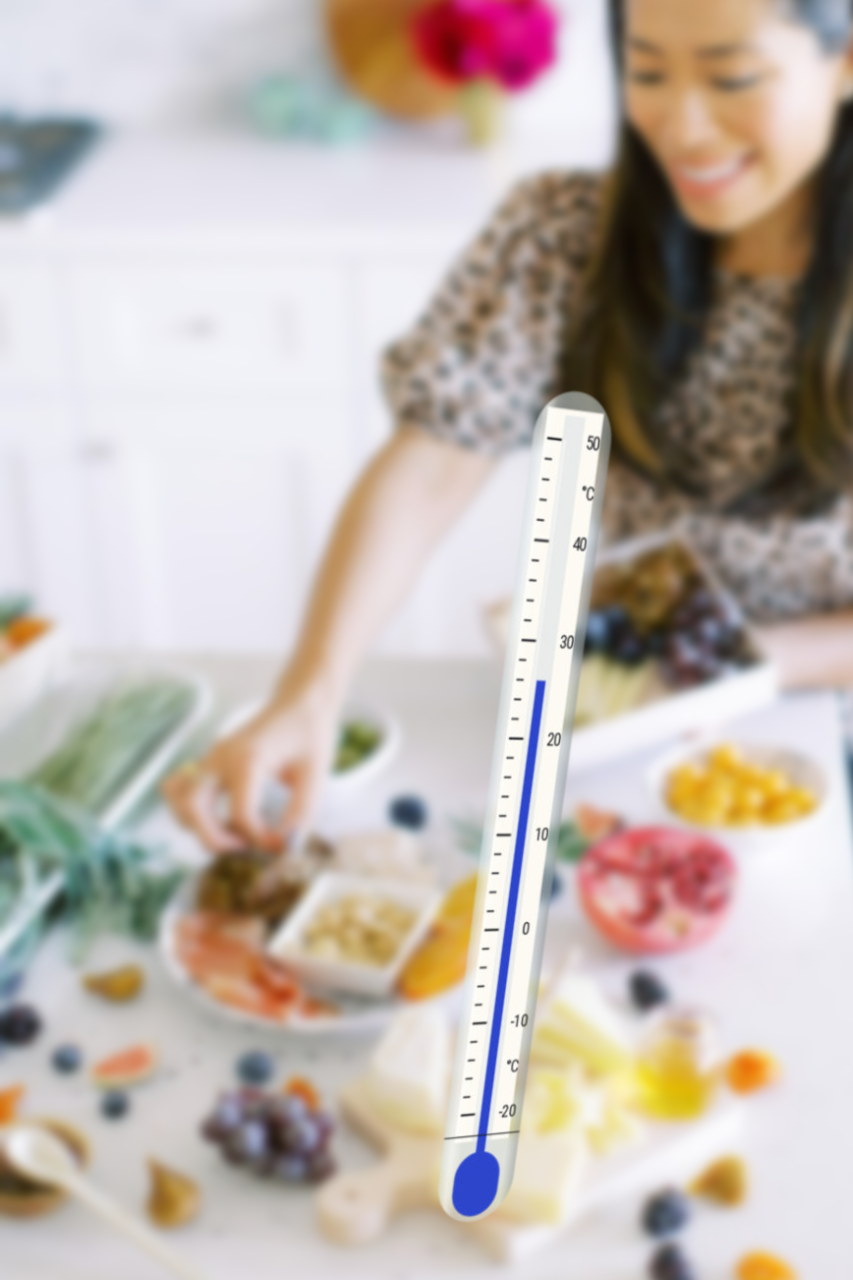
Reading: 26 °C
